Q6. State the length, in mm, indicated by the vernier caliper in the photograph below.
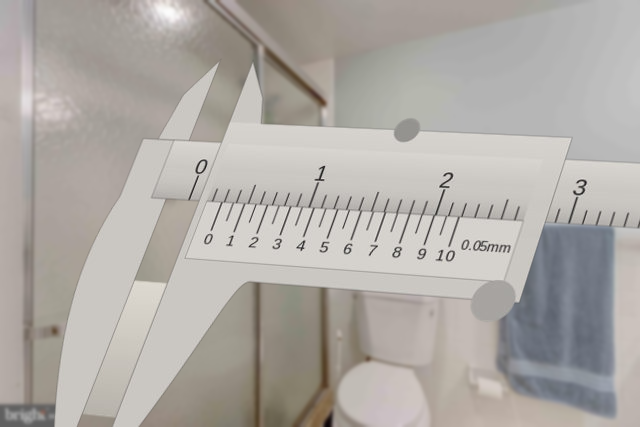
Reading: 2.8 mm
